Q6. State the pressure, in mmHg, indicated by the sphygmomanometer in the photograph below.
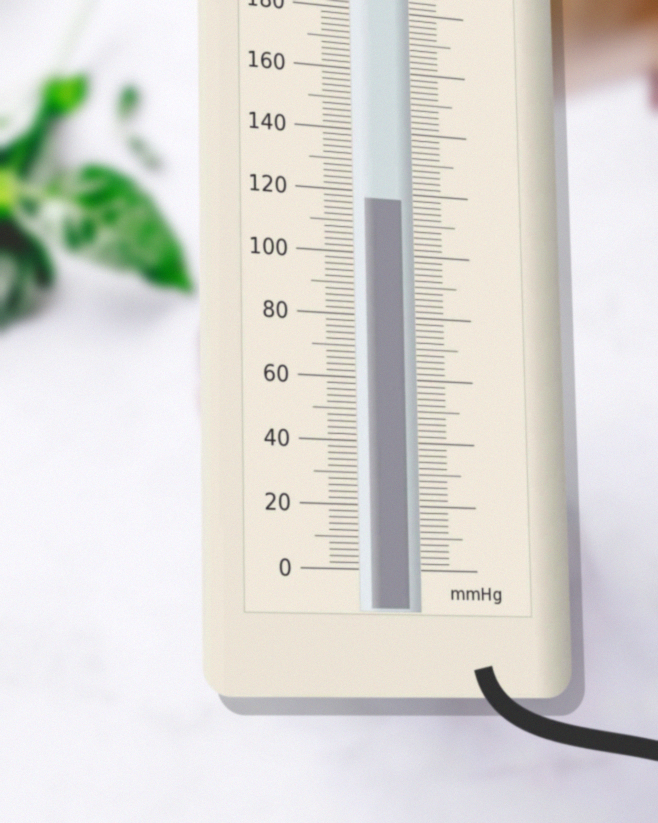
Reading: 118 mmHg
